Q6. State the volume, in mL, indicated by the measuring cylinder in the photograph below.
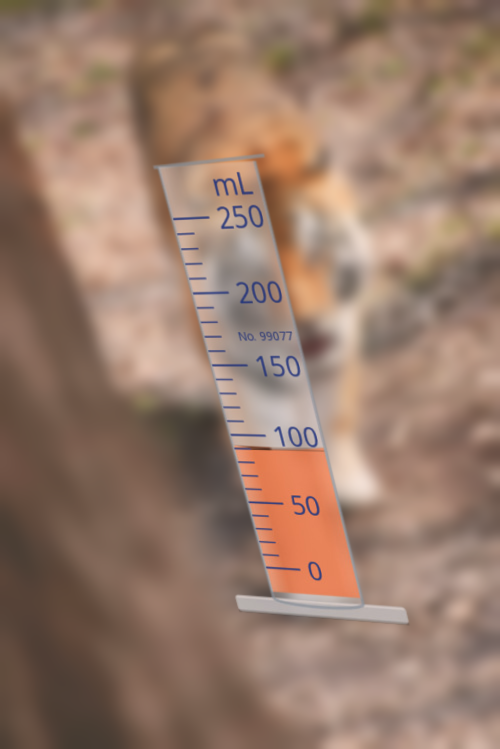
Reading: 90 mL
